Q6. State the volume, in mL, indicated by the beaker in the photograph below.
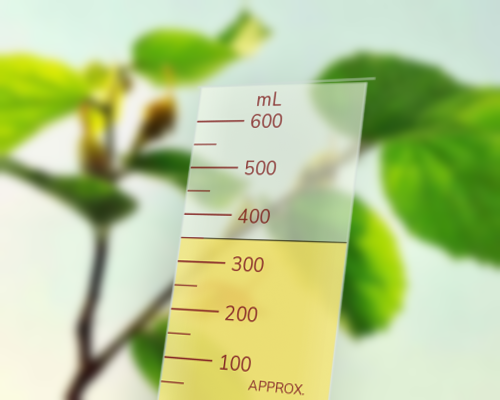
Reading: 350 mL
